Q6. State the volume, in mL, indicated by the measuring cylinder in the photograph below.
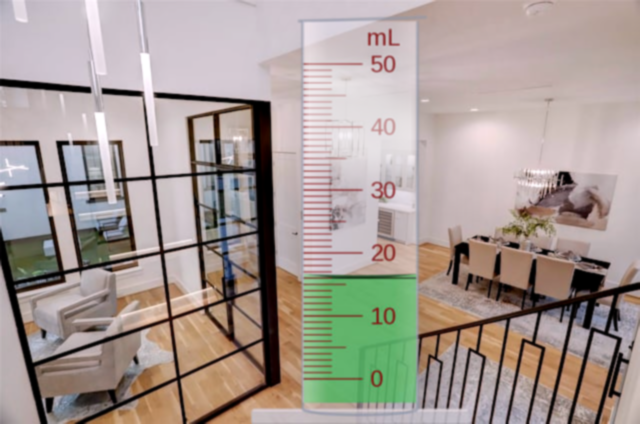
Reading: 16 mL
